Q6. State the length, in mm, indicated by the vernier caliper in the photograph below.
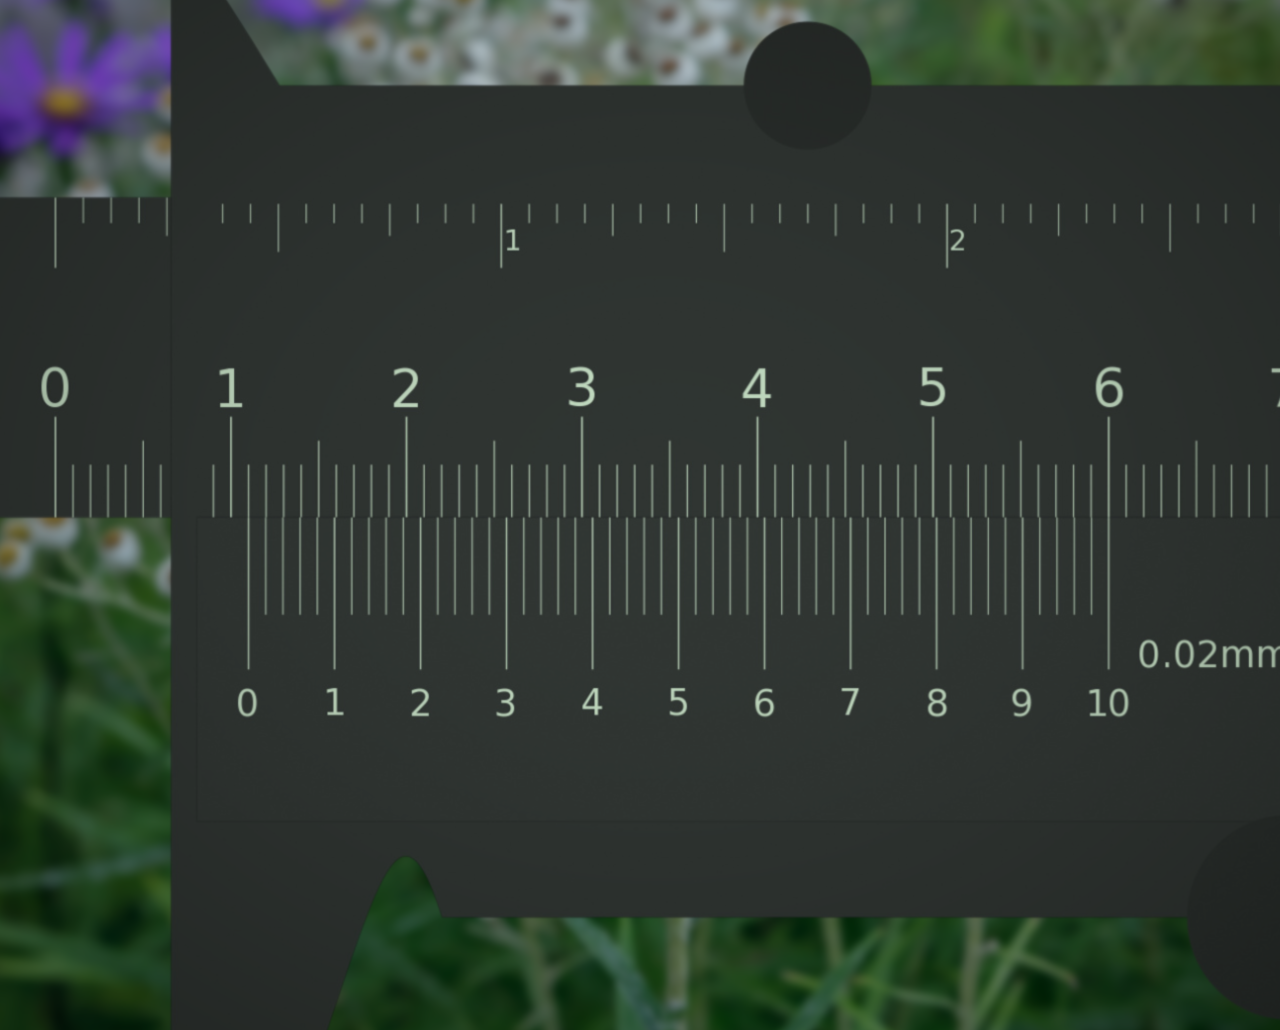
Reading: 11.0 mm
